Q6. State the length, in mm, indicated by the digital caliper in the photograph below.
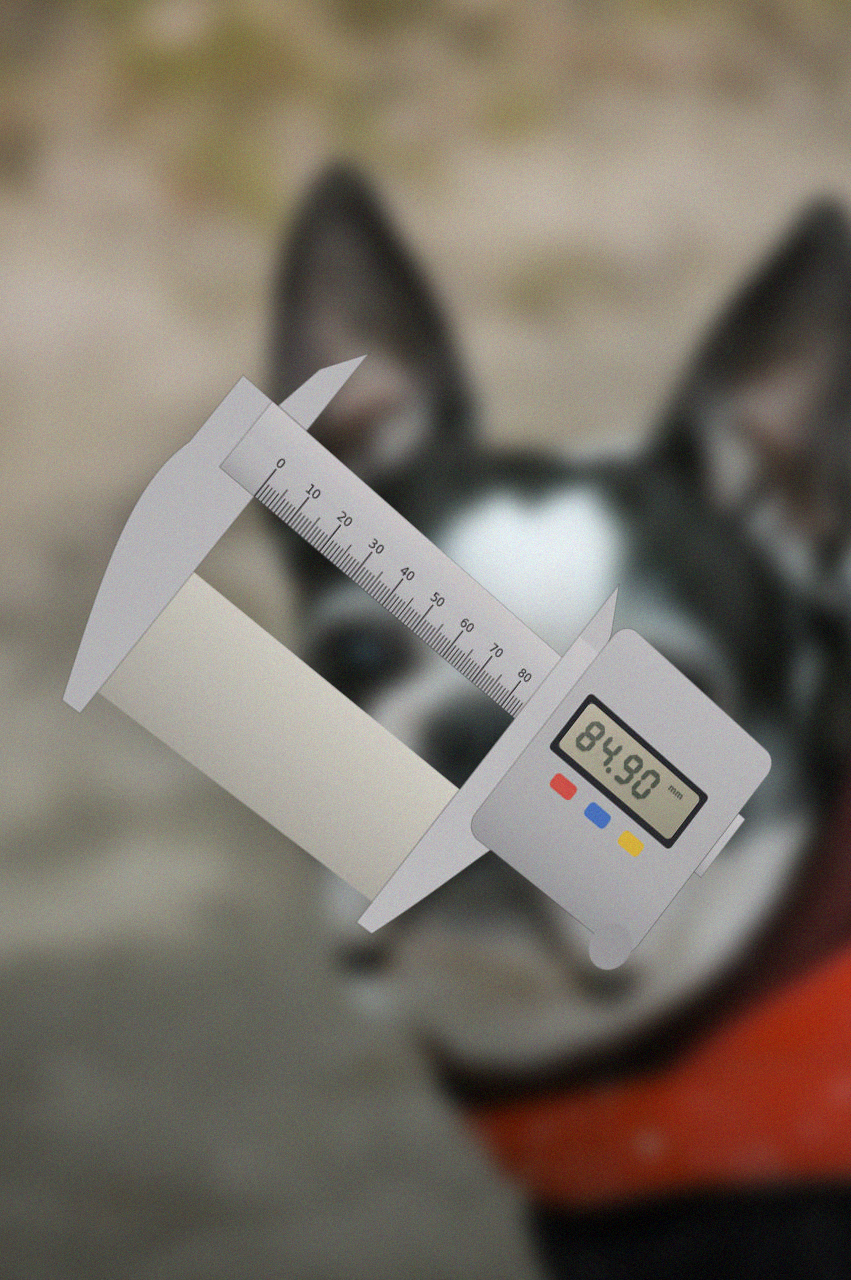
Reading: 84.90 mm
